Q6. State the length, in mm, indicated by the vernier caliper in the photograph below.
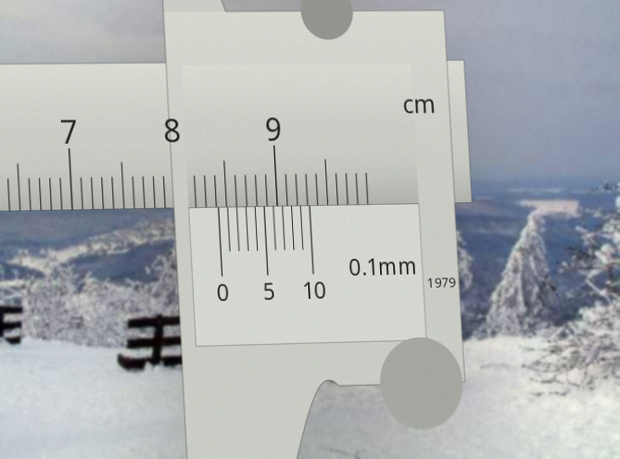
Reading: 84.2 mm
